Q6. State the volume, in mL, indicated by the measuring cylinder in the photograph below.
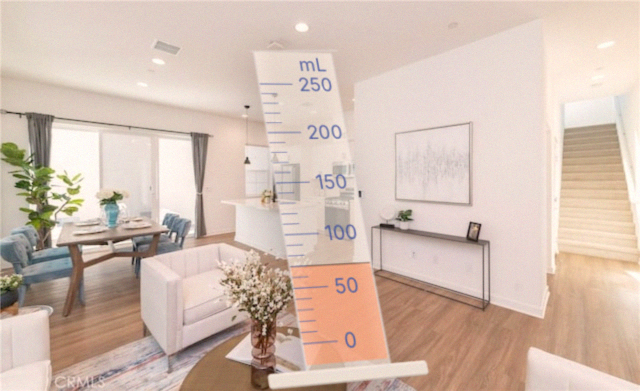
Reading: 70 mL
